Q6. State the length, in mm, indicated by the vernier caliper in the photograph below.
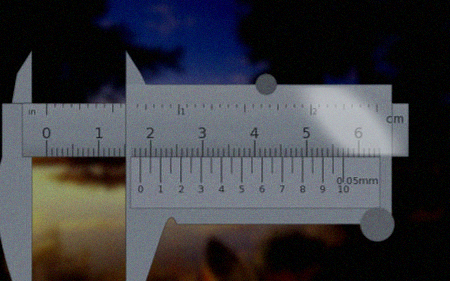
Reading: 18.0 mm
